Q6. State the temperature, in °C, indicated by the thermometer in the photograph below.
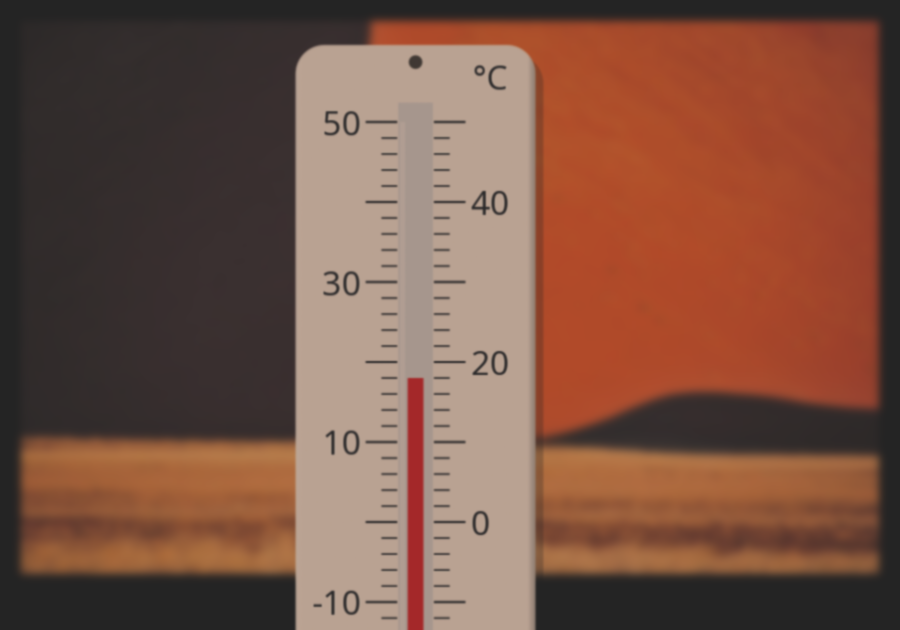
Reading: 18 °C
